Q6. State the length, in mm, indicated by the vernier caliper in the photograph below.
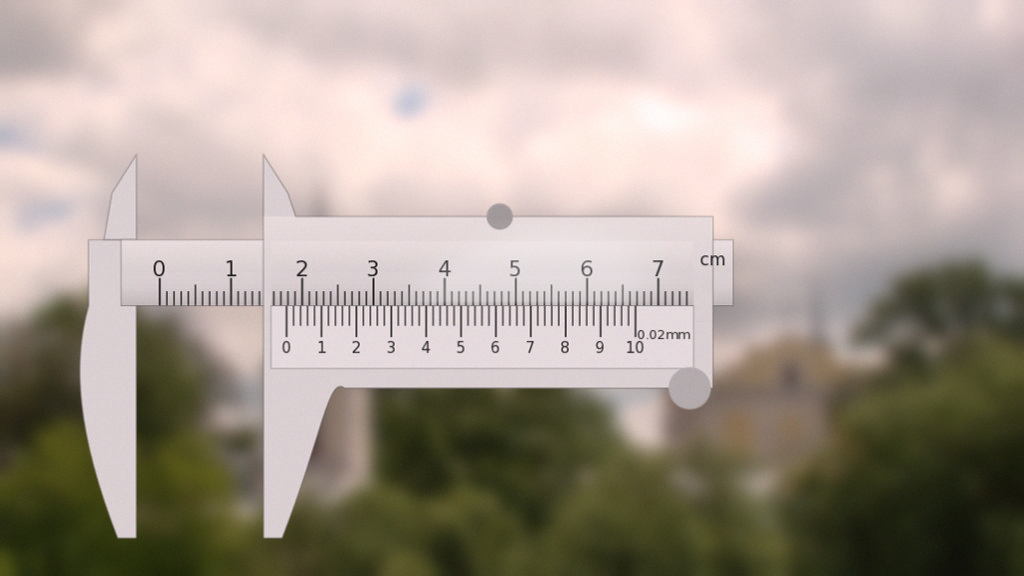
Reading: 17.8 mm
